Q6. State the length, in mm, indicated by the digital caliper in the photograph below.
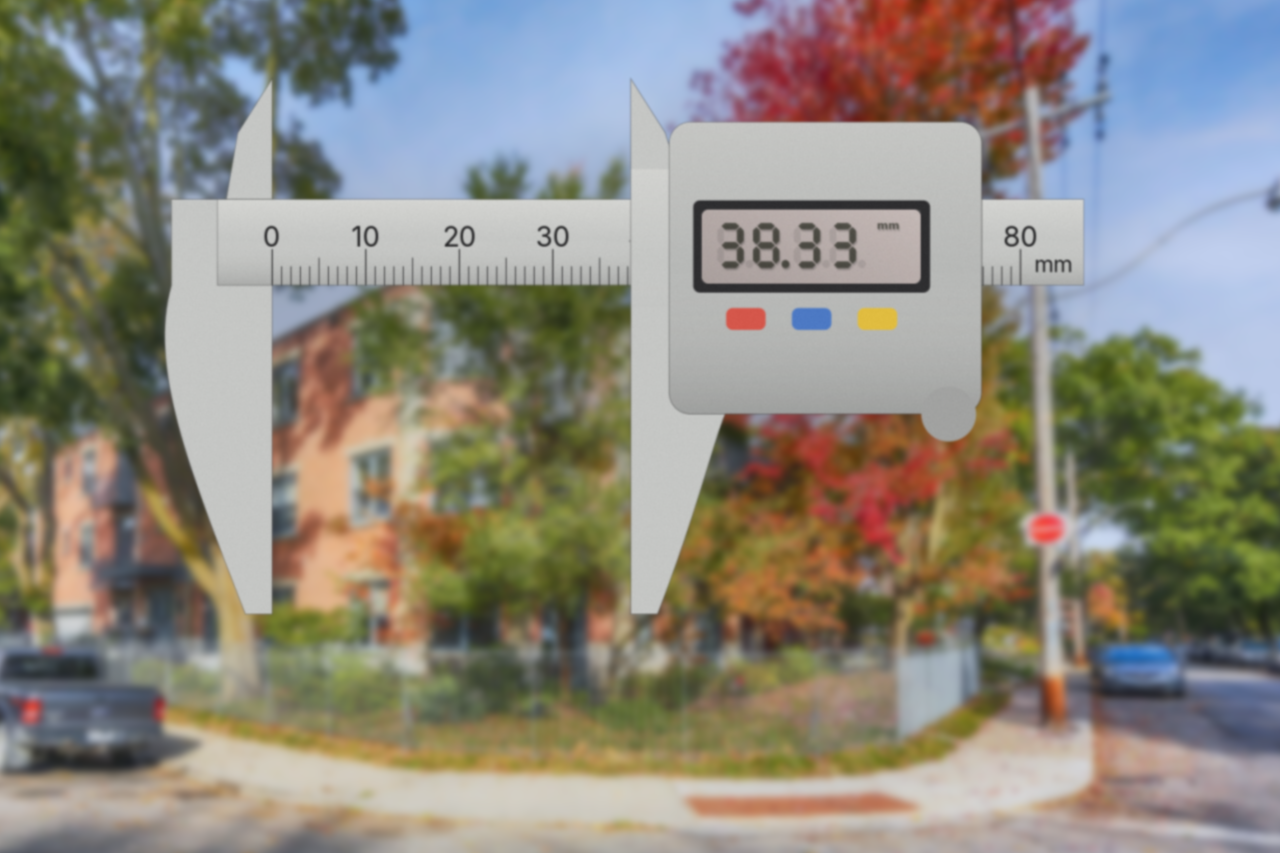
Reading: 38.33 mm
